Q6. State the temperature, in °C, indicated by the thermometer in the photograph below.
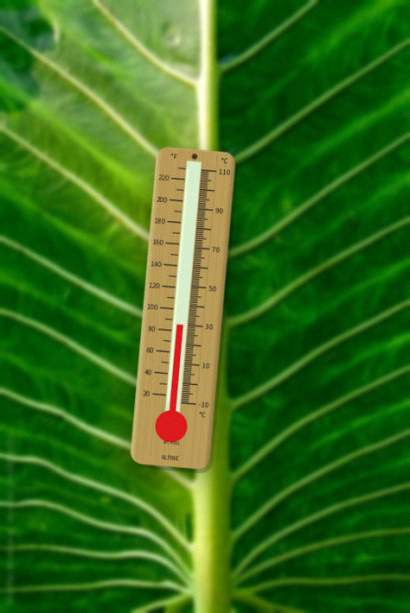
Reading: 30 °C
